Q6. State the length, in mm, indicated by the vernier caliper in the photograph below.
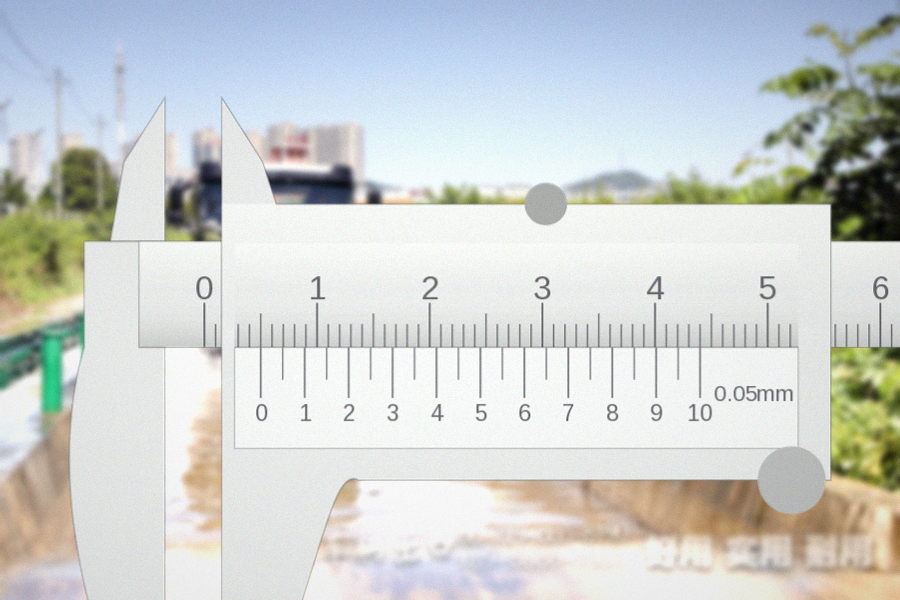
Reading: 5.0 mm
